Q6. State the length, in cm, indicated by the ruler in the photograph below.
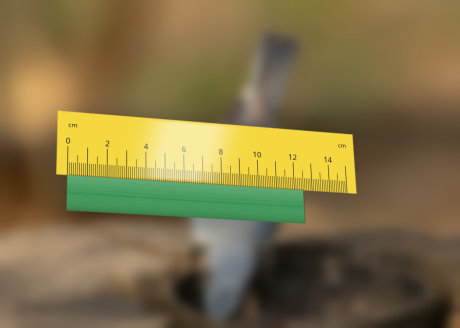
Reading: 12.5 cm
